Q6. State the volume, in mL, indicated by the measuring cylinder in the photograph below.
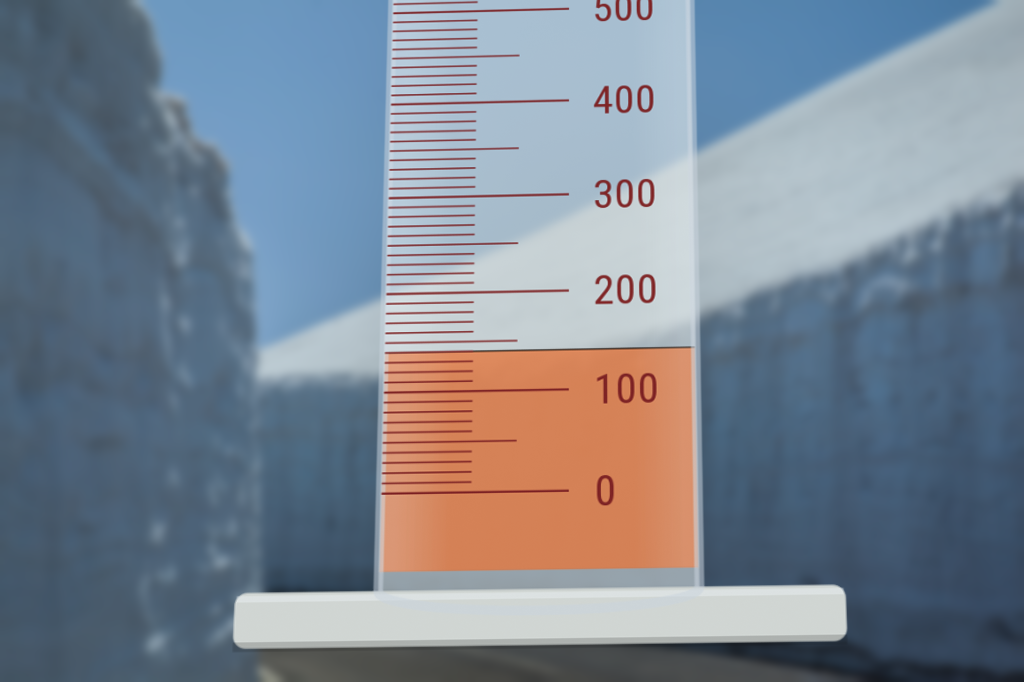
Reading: 140 mL
